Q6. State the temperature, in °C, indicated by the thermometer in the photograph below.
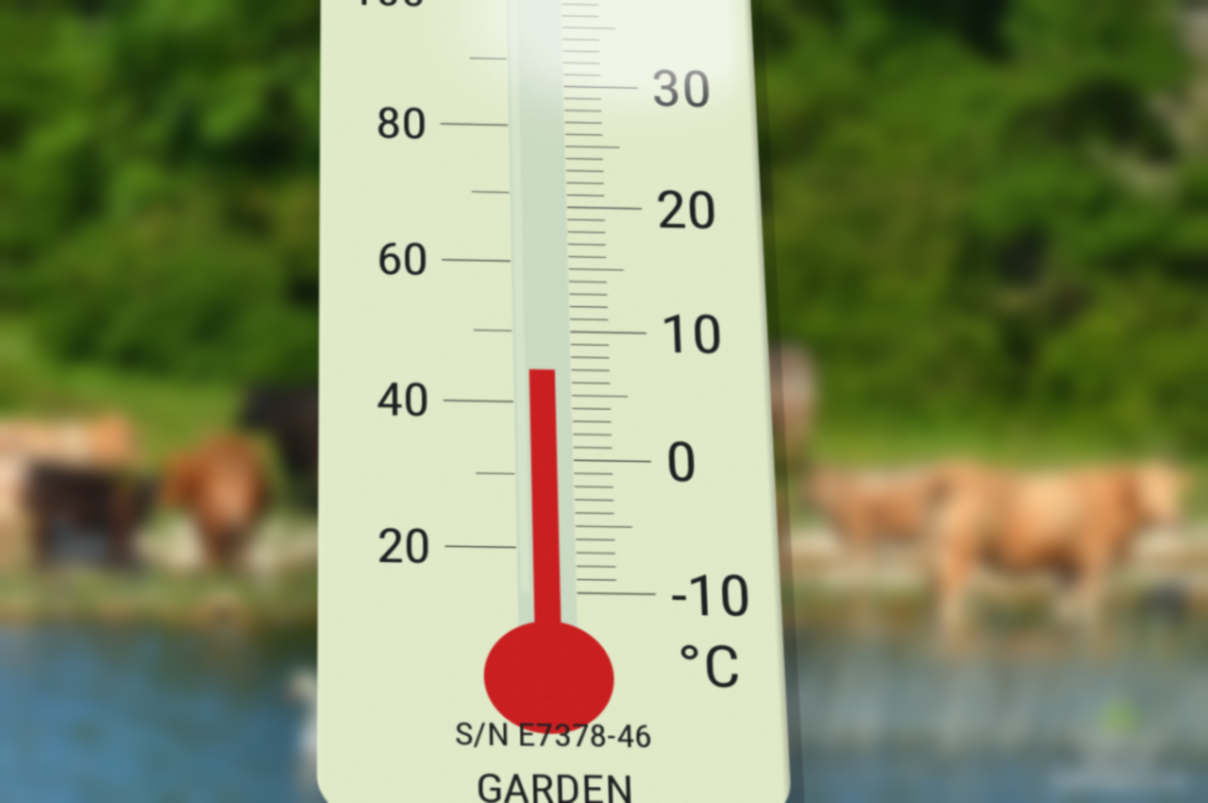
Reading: 7 °C
